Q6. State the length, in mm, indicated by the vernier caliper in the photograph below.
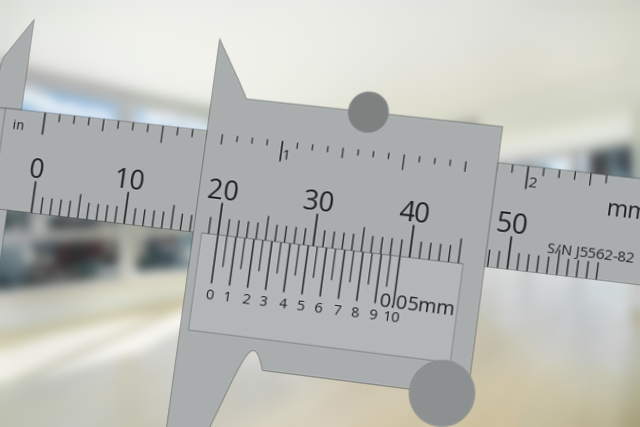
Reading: 20.0 mm
